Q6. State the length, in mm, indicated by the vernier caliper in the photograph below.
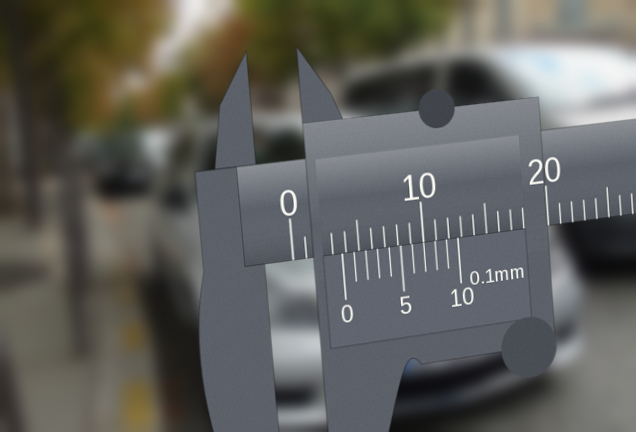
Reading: 3.7 mm
